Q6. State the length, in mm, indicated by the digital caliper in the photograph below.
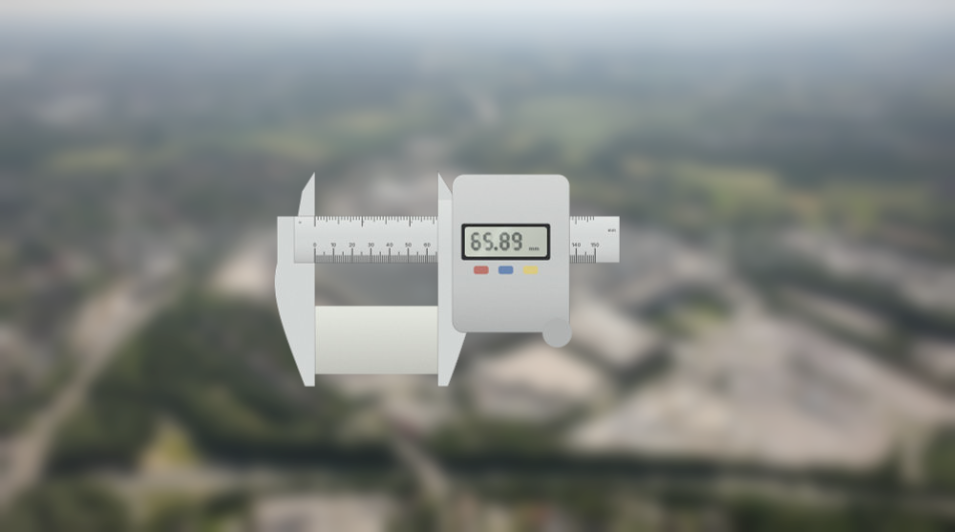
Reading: 65.89 mm
